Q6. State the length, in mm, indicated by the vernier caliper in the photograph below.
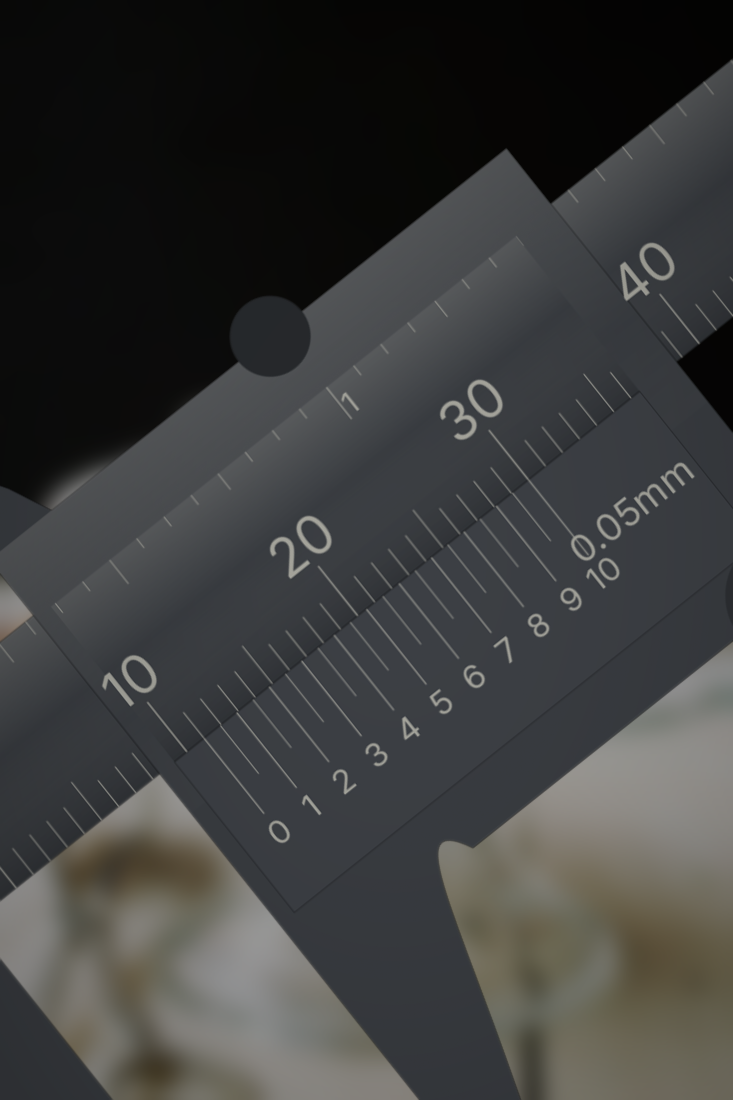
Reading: 11.0 mm
